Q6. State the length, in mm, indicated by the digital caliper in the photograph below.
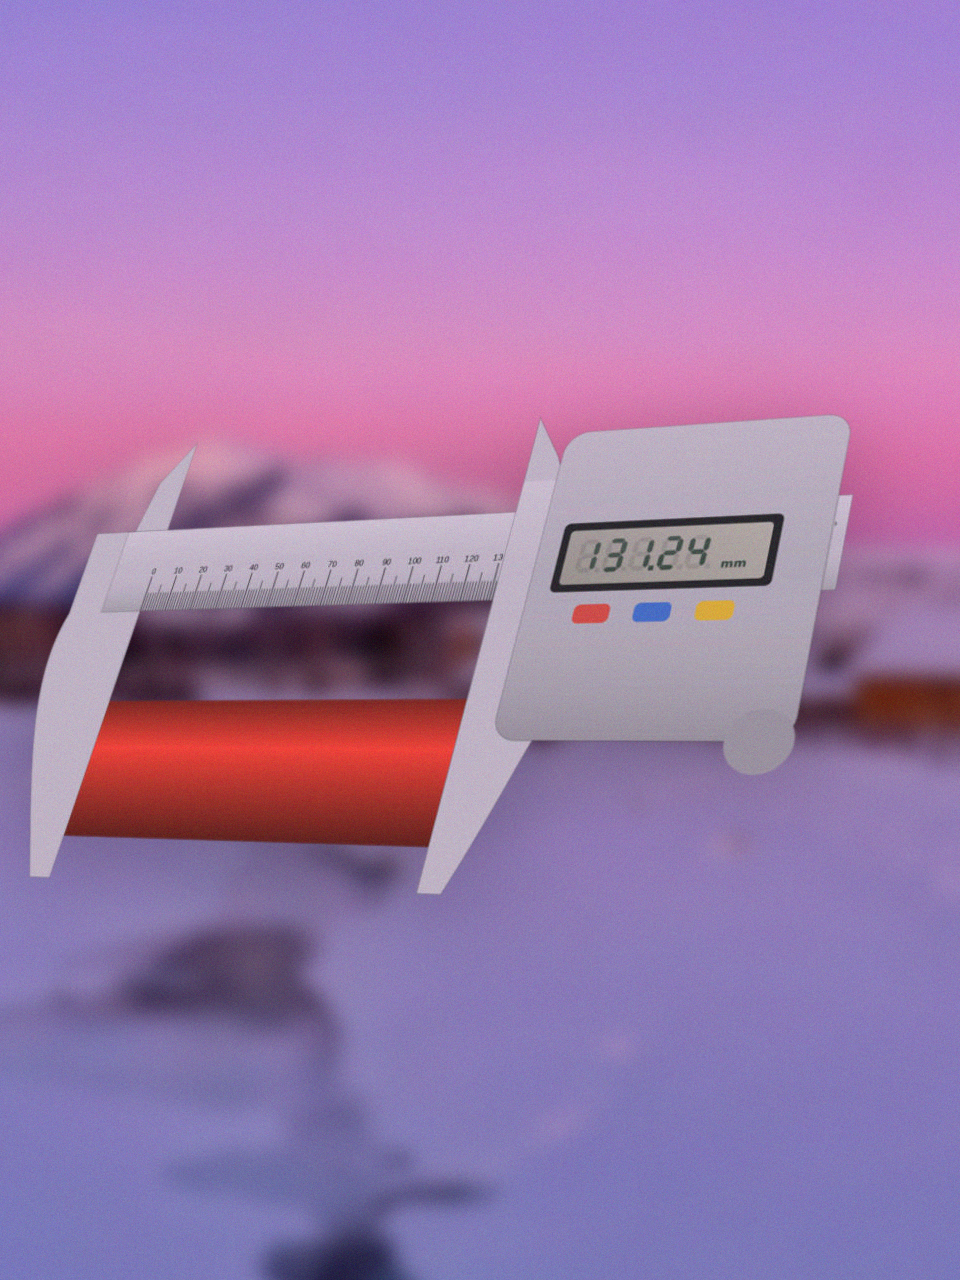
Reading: 131.24 mm
